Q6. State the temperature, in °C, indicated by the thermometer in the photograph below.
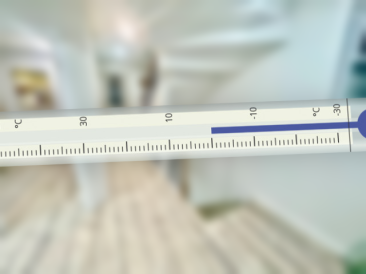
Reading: 0 °C
